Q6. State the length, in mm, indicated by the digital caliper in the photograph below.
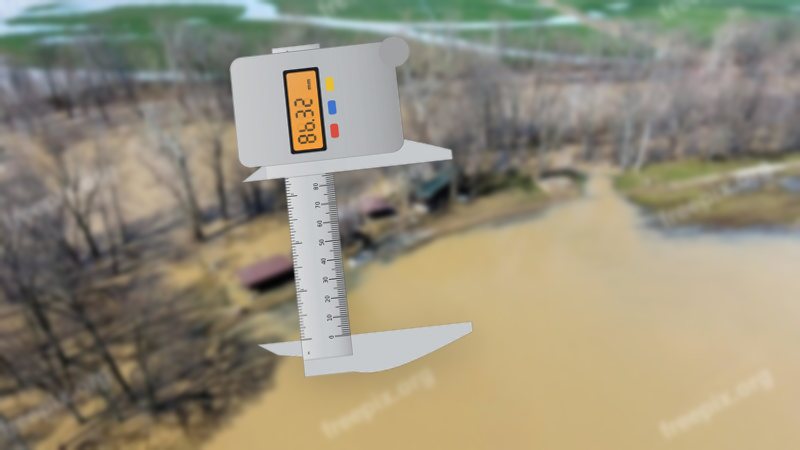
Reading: 86.32 mm
